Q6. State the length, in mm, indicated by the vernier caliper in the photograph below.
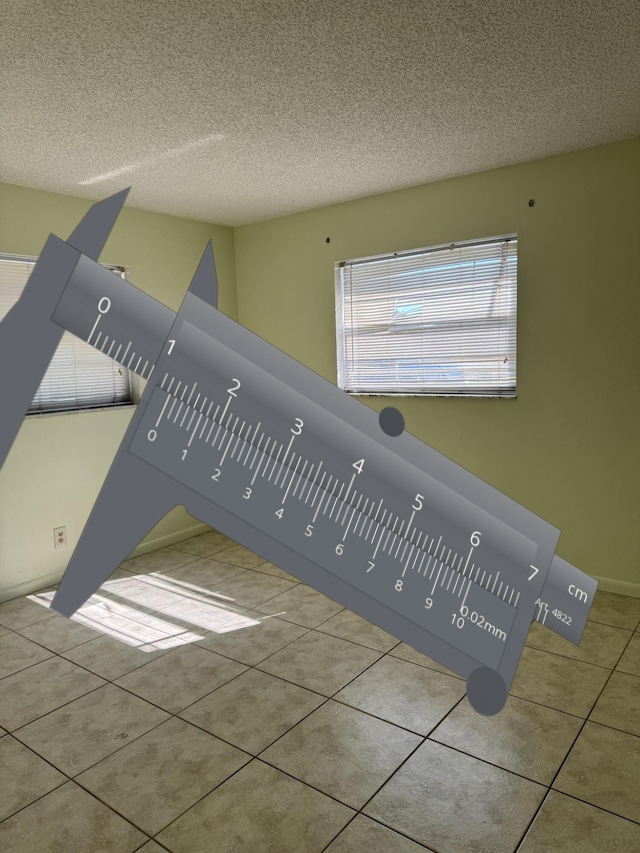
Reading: 12.4 mm
